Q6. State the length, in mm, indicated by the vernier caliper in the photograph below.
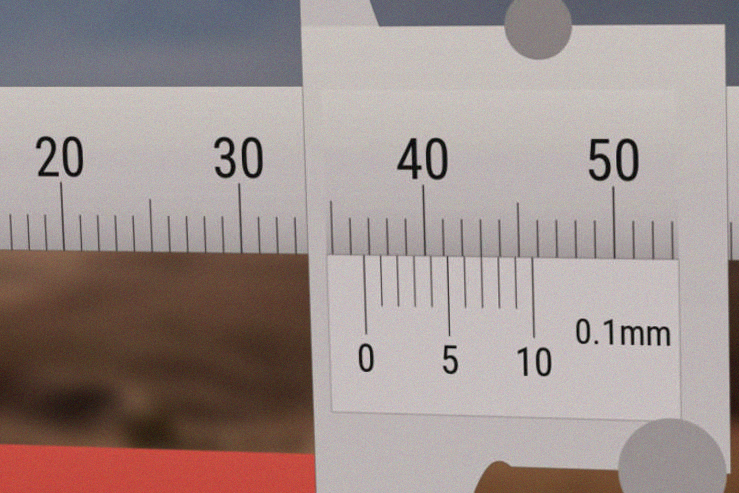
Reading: 36.7 mm
